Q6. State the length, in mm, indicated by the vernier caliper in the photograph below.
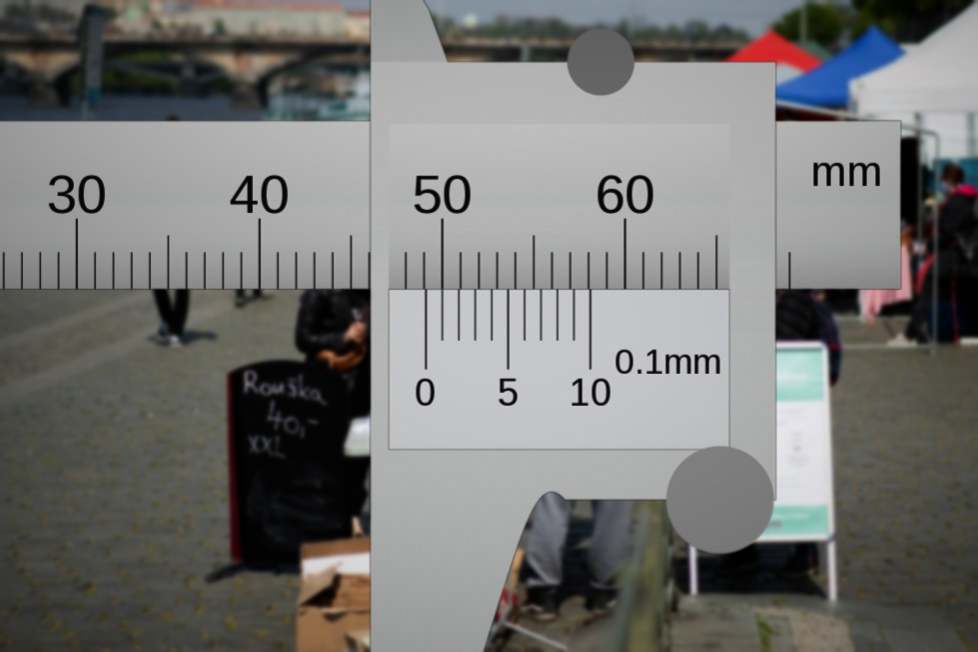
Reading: 49.1 mm
